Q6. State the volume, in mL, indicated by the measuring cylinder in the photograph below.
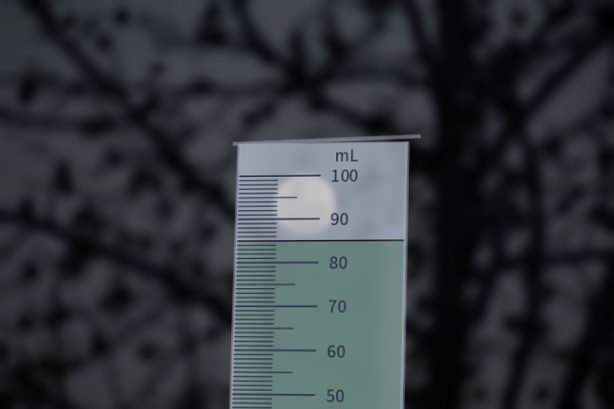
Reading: 85 mL
